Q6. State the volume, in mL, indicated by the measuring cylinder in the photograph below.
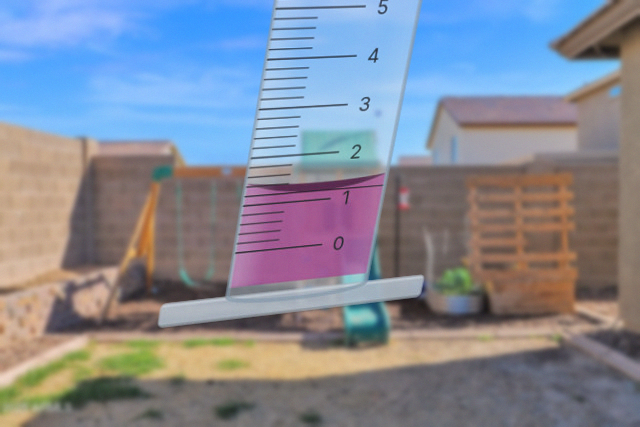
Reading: 1.2 mL
